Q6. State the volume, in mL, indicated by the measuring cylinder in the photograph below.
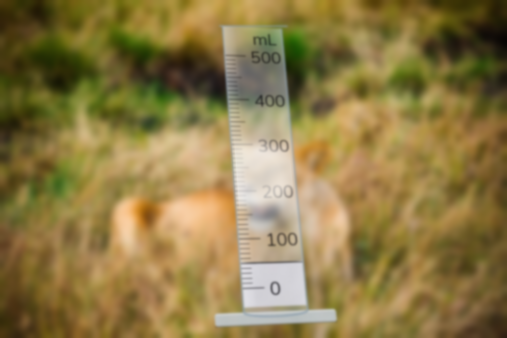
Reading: 50 mL
